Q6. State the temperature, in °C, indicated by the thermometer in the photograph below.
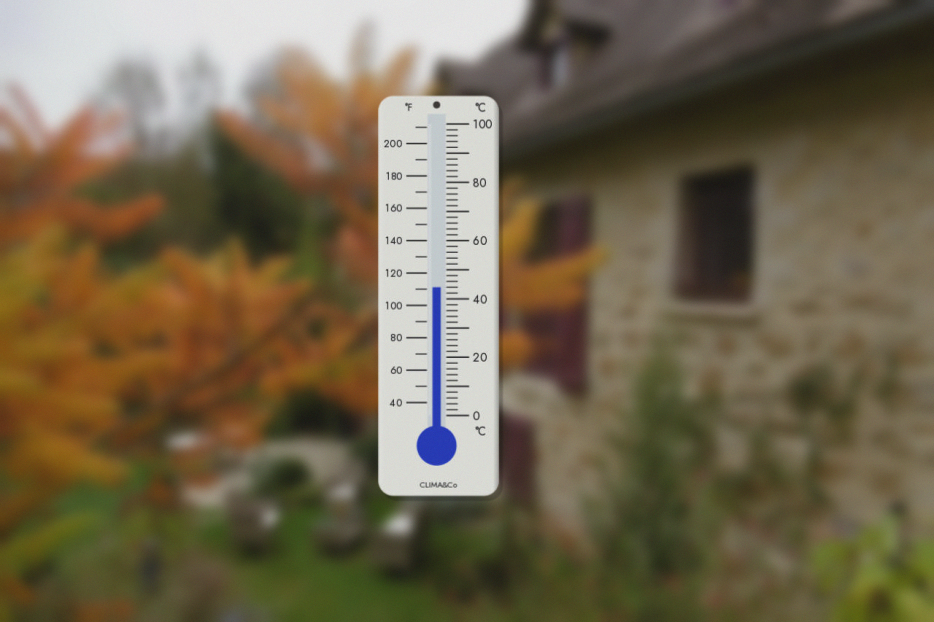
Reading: 44 °C
